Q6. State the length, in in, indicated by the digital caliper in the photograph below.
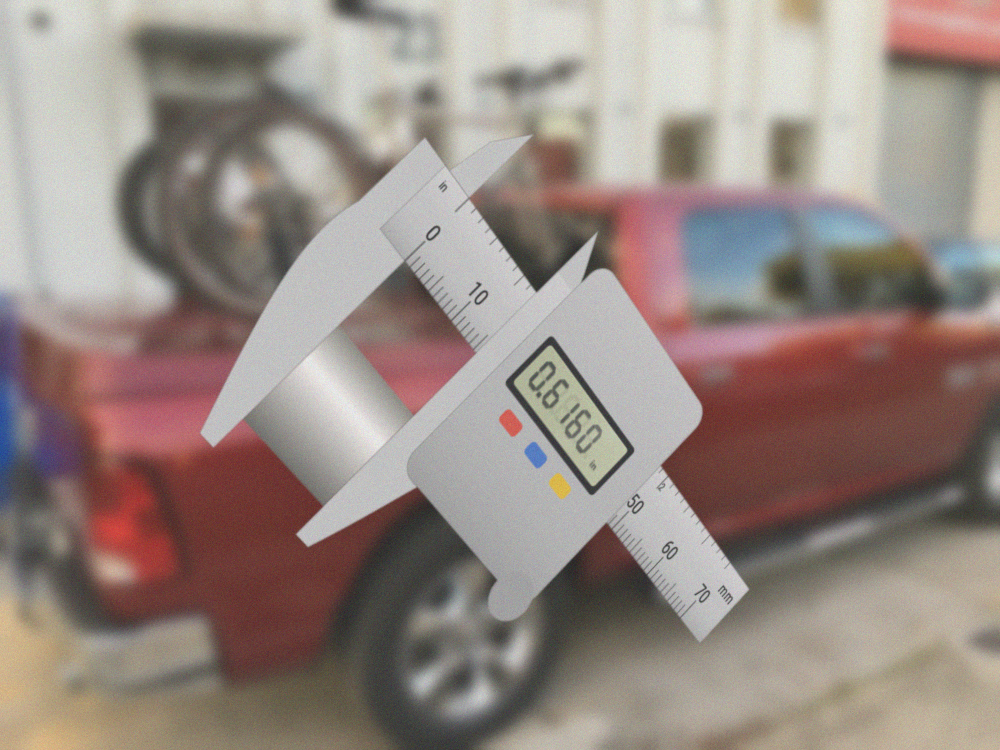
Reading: 0.6160 in
